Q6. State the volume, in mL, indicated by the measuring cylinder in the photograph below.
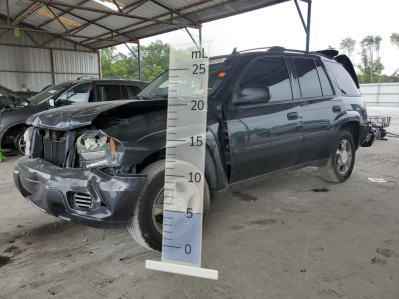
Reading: 5 mL
